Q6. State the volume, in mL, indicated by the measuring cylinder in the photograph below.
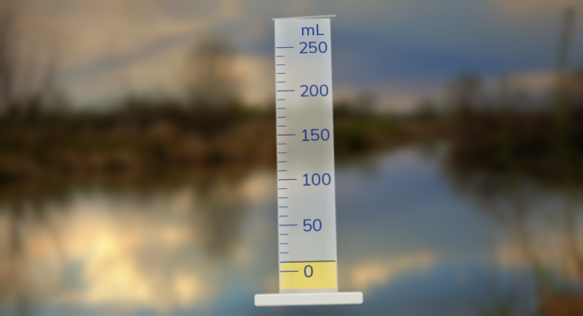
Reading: 10 mL
